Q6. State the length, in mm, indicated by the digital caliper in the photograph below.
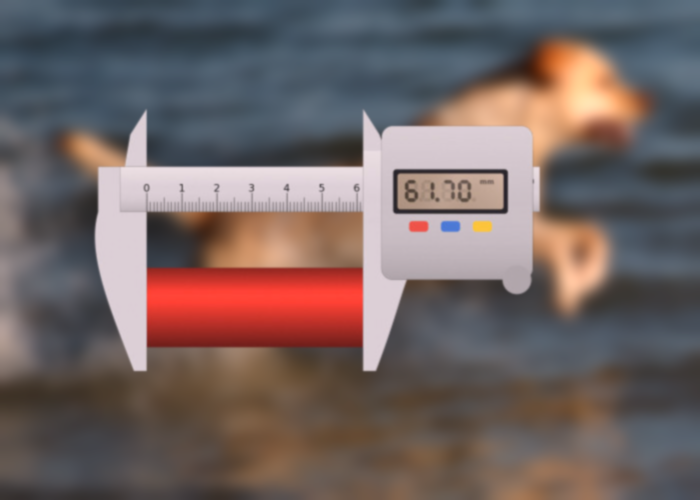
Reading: 61.70 mm
